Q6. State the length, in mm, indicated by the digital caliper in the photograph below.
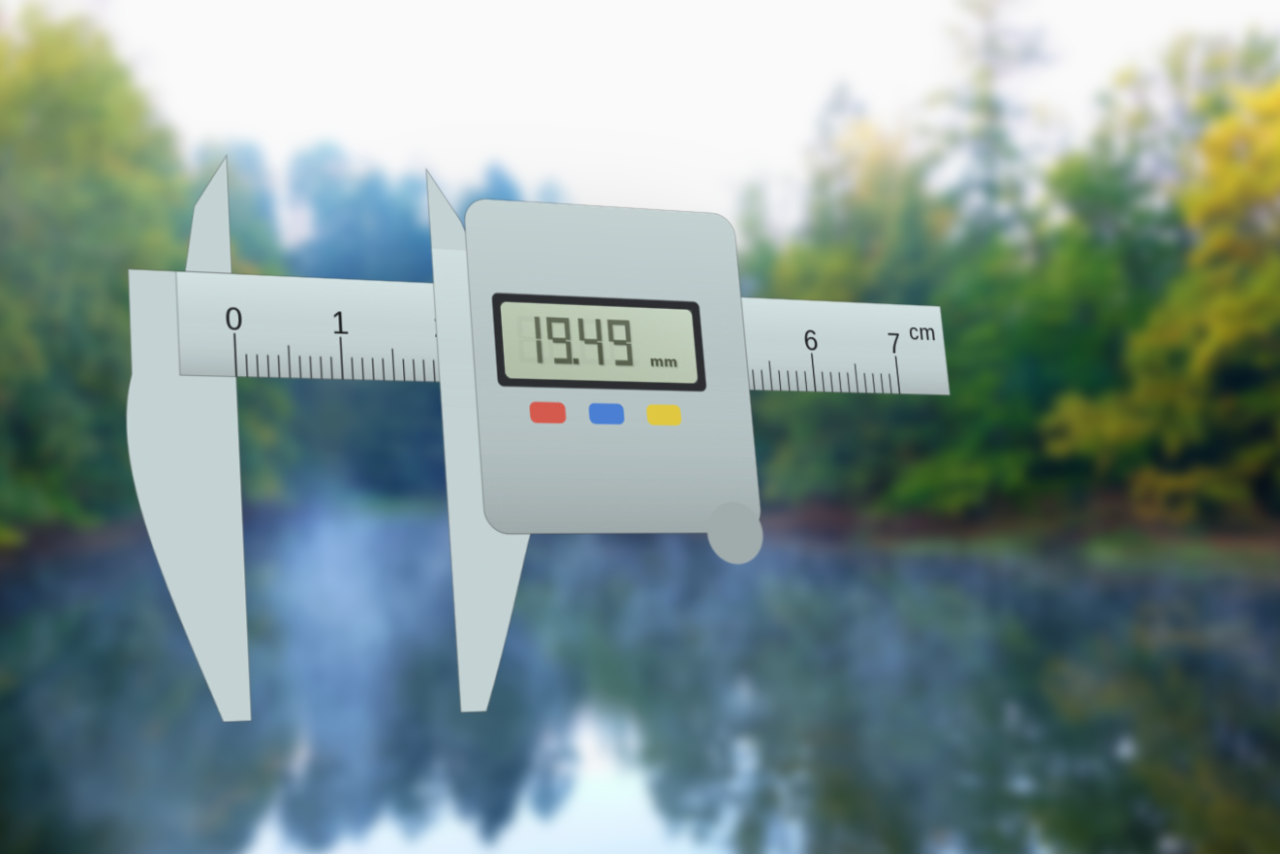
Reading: 19.49 mm
